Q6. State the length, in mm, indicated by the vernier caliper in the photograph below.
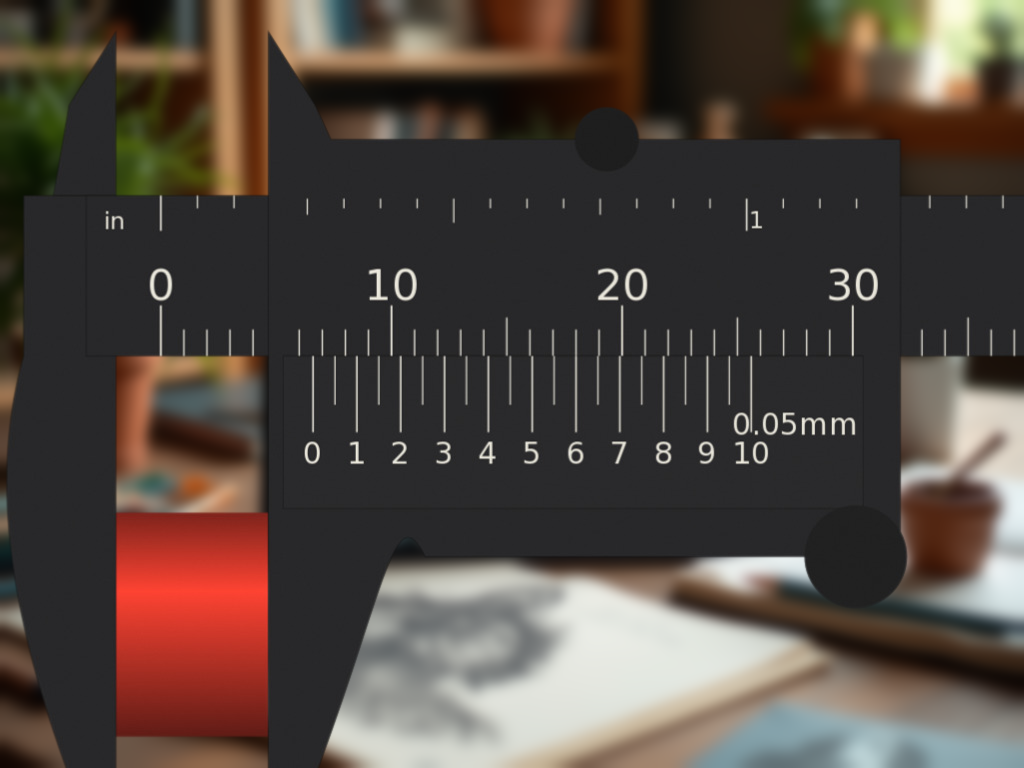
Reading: 6.6 mm
